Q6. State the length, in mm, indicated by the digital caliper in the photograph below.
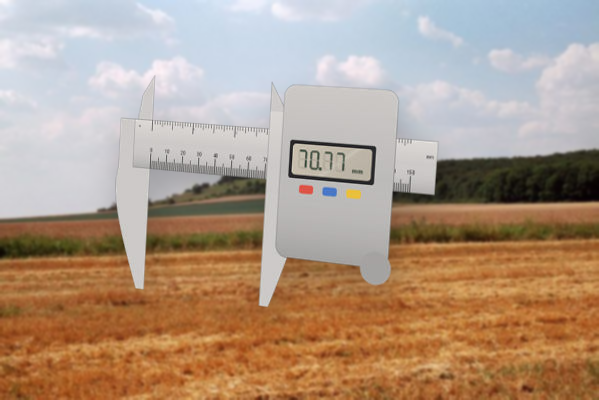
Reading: 70.77 mm
